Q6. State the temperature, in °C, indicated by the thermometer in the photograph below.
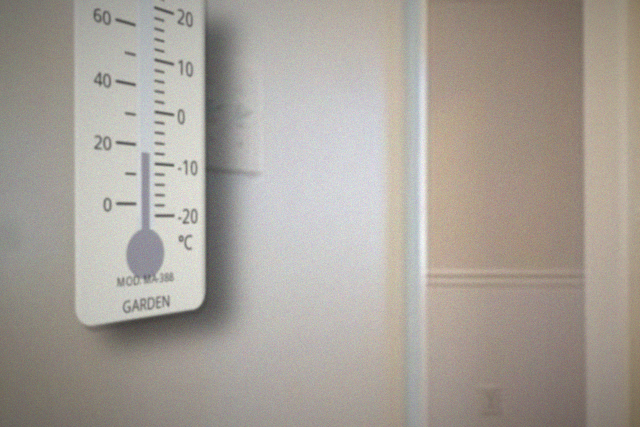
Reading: -8 °C
